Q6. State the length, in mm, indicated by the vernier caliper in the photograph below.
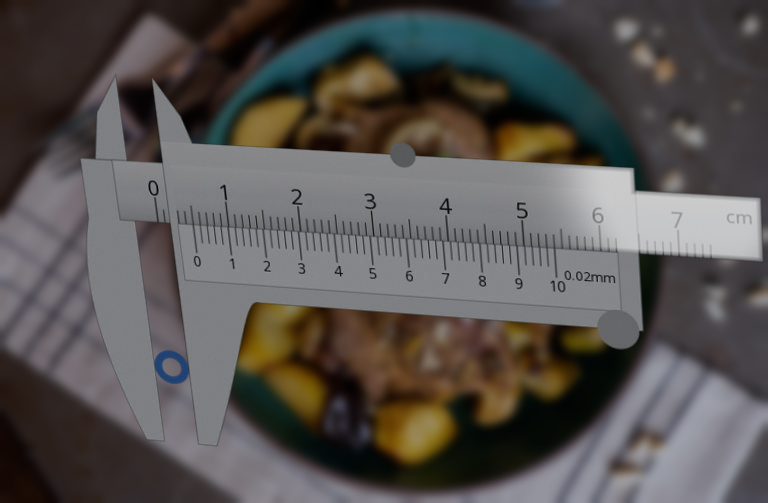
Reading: 5.0 mm
